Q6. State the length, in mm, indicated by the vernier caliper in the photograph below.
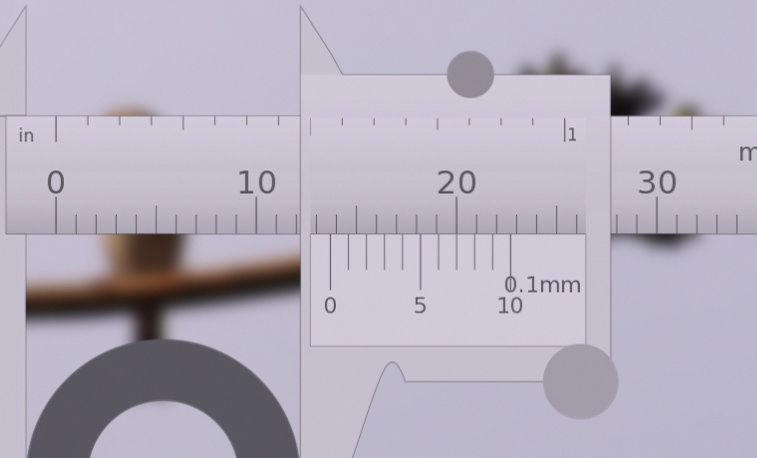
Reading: 13.7 mm
